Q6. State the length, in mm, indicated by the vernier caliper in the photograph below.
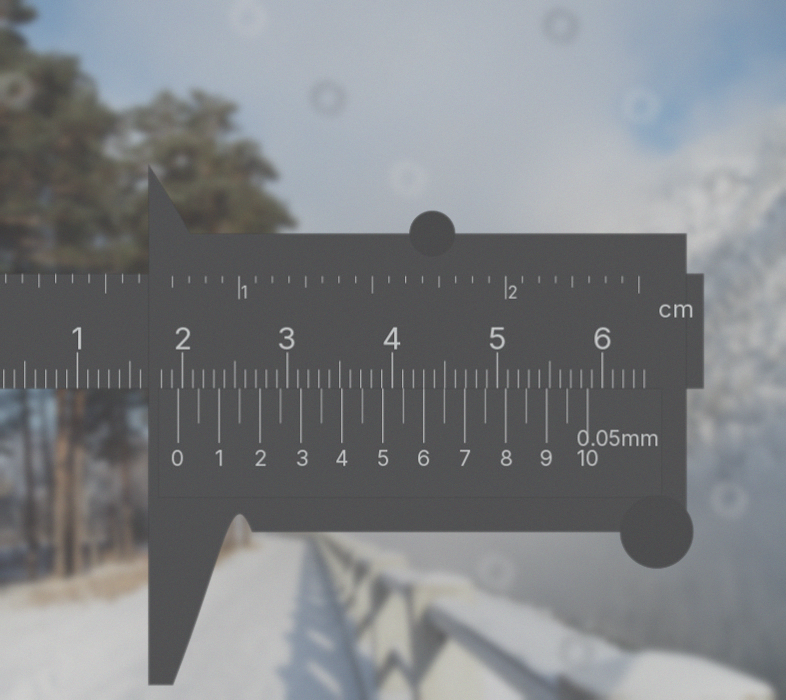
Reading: 19.6 mm
